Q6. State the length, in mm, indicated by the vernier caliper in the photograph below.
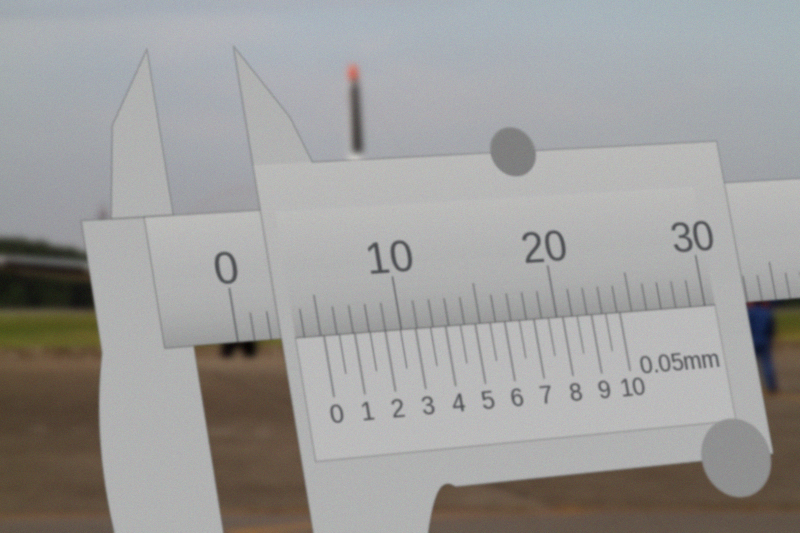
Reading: 5.2 mm
